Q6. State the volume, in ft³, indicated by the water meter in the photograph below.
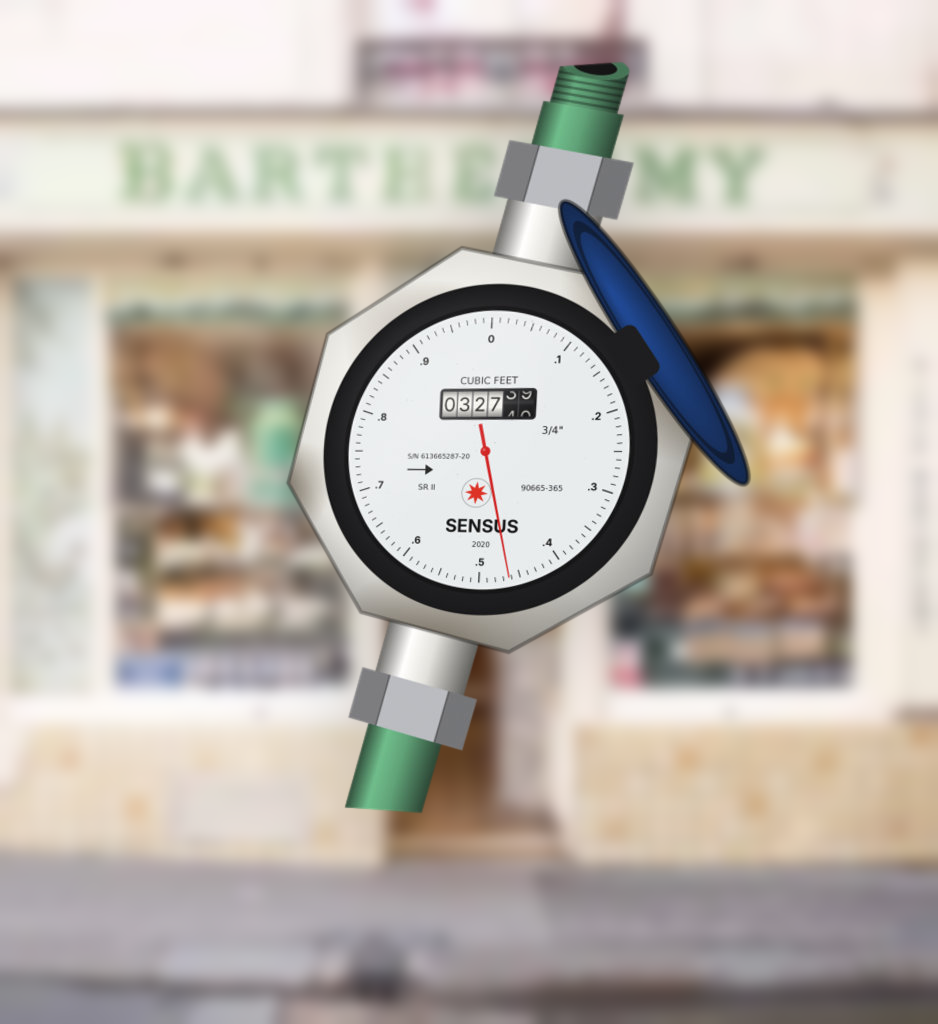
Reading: 32739.46 ft³
